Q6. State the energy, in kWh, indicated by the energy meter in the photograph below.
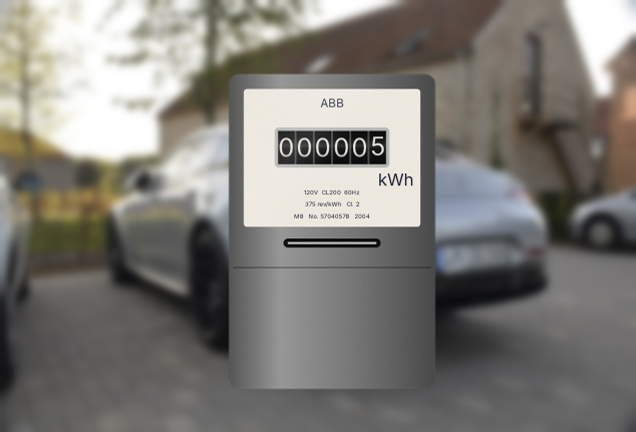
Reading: 5 kWh
